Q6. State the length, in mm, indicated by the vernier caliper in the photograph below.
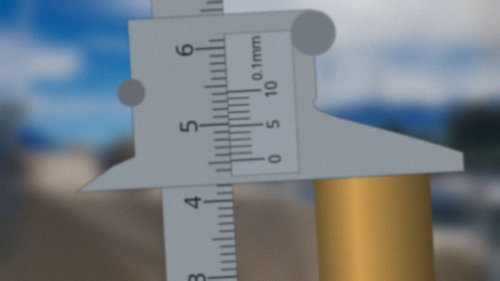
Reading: 45.2 mm
